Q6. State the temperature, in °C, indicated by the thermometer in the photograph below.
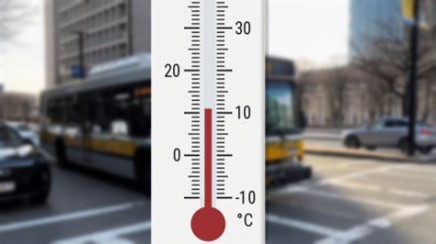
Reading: 11 °C
